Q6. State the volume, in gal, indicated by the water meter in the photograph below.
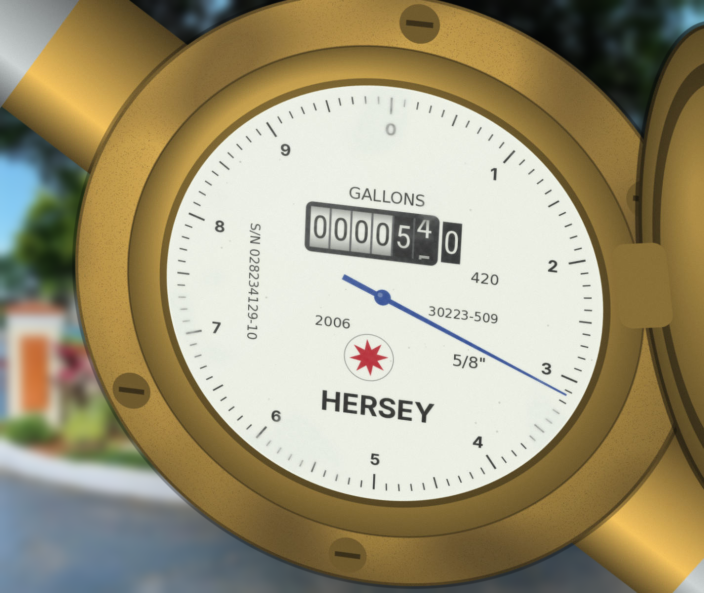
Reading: 543.1 gal
